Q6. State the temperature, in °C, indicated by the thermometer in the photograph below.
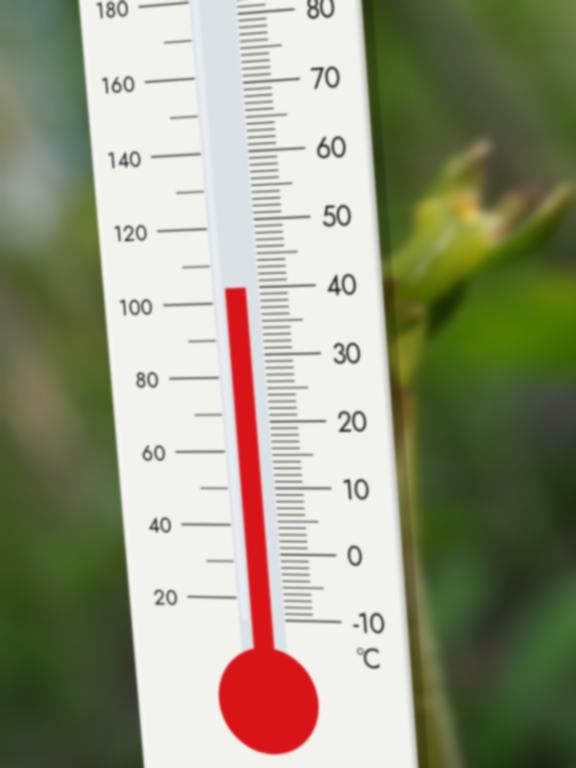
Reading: 40 °C
